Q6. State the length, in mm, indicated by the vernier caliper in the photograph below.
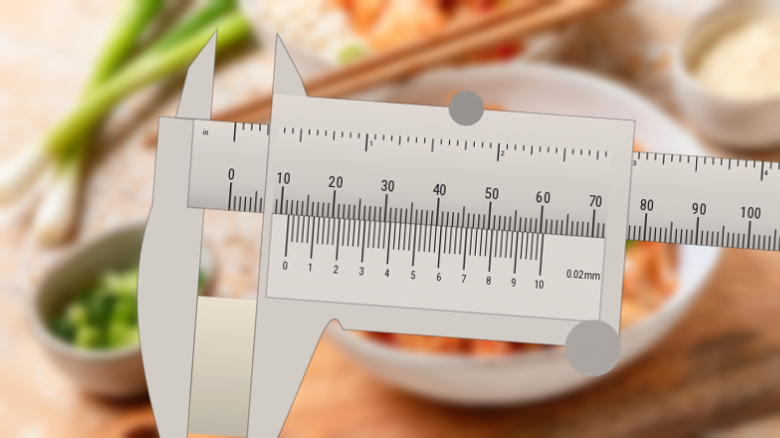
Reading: 11.5 mm
